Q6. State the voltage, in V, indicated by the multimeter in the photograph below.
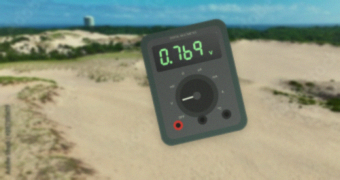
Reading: 0.769 V
